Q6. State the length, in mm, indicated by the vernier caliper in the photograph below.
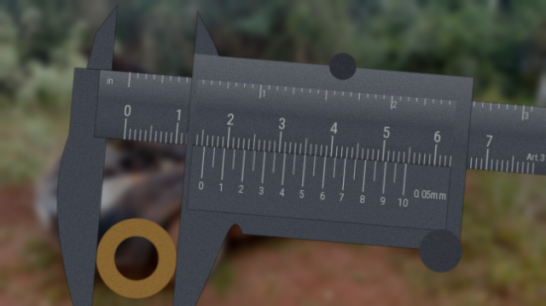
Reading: 15.5 mm
